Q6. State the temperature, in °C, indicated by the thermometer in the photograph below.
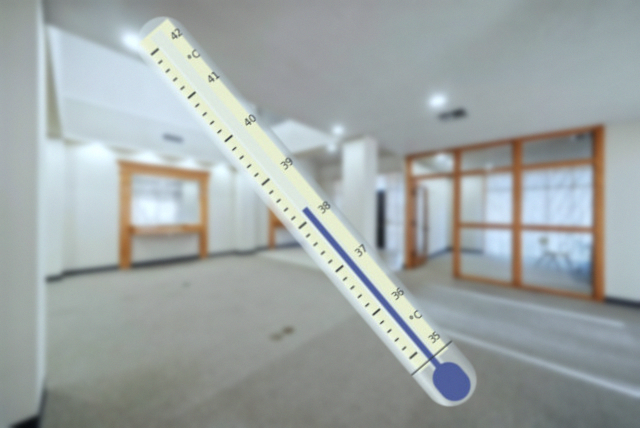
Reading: 38.2 °C
